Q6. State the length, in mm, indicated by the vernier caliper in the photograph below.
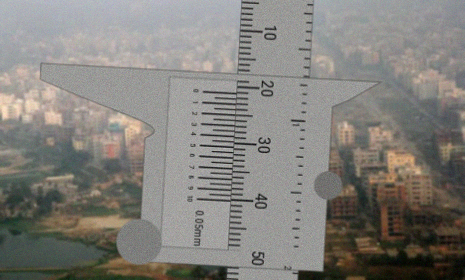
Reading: 21.2 mm
